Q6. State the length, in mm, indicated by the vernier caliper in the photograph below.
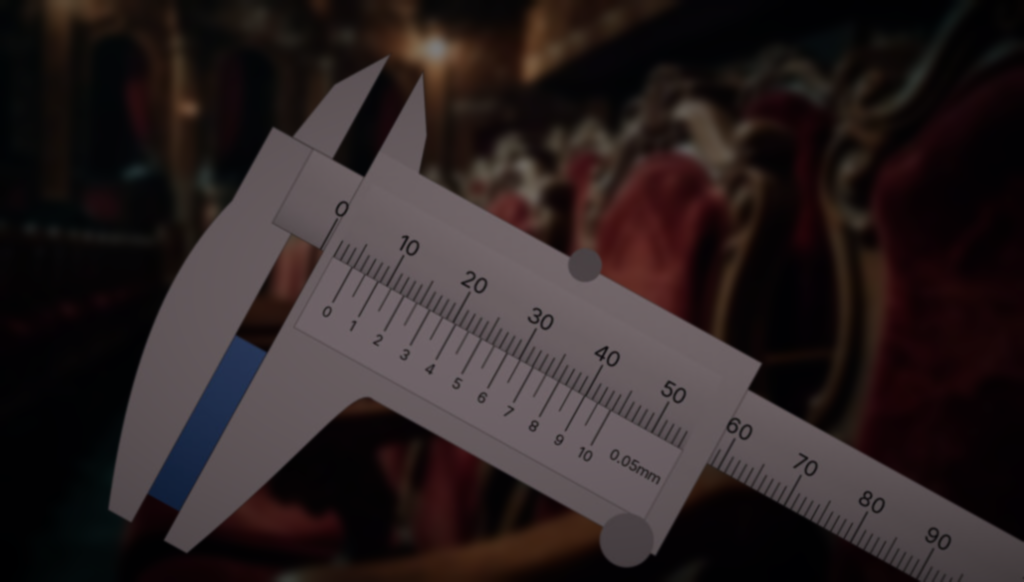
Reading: 4.8 mm
